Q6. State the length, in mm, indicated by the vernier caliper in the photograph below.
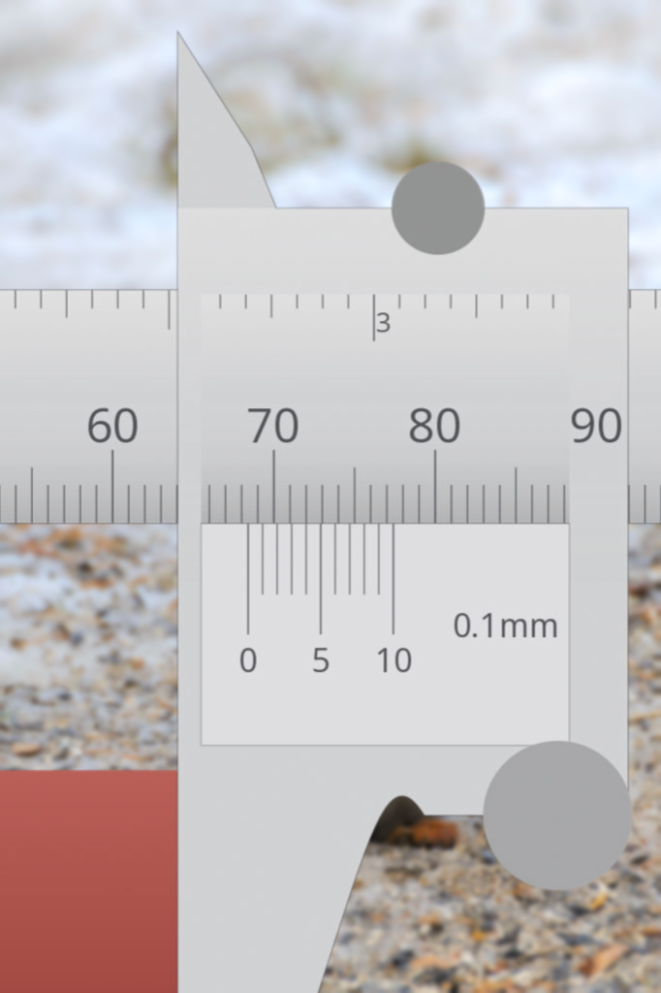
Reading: 68.4 mm
